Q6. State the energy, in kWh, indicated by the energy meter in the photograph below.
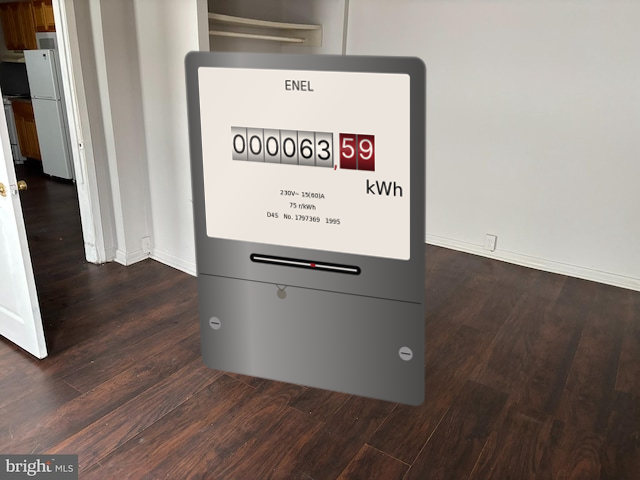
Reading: 63.59 kWh
